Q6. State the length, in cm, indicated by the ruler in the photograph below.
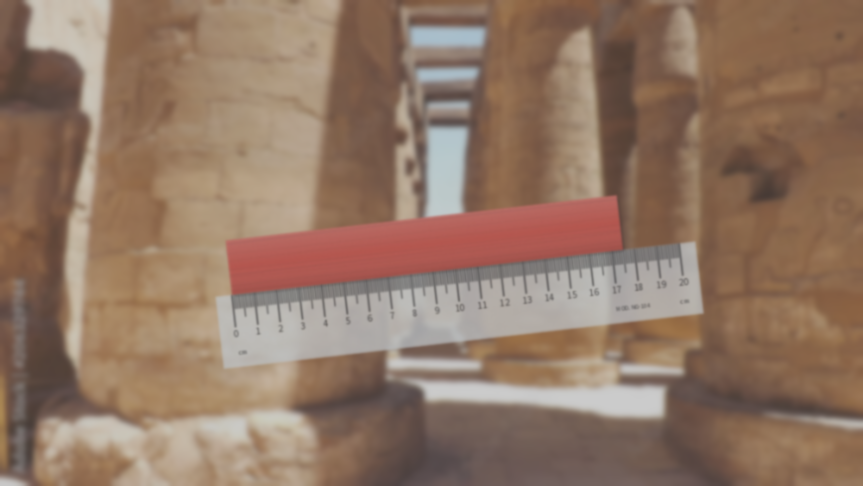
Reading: 17.5 cm
